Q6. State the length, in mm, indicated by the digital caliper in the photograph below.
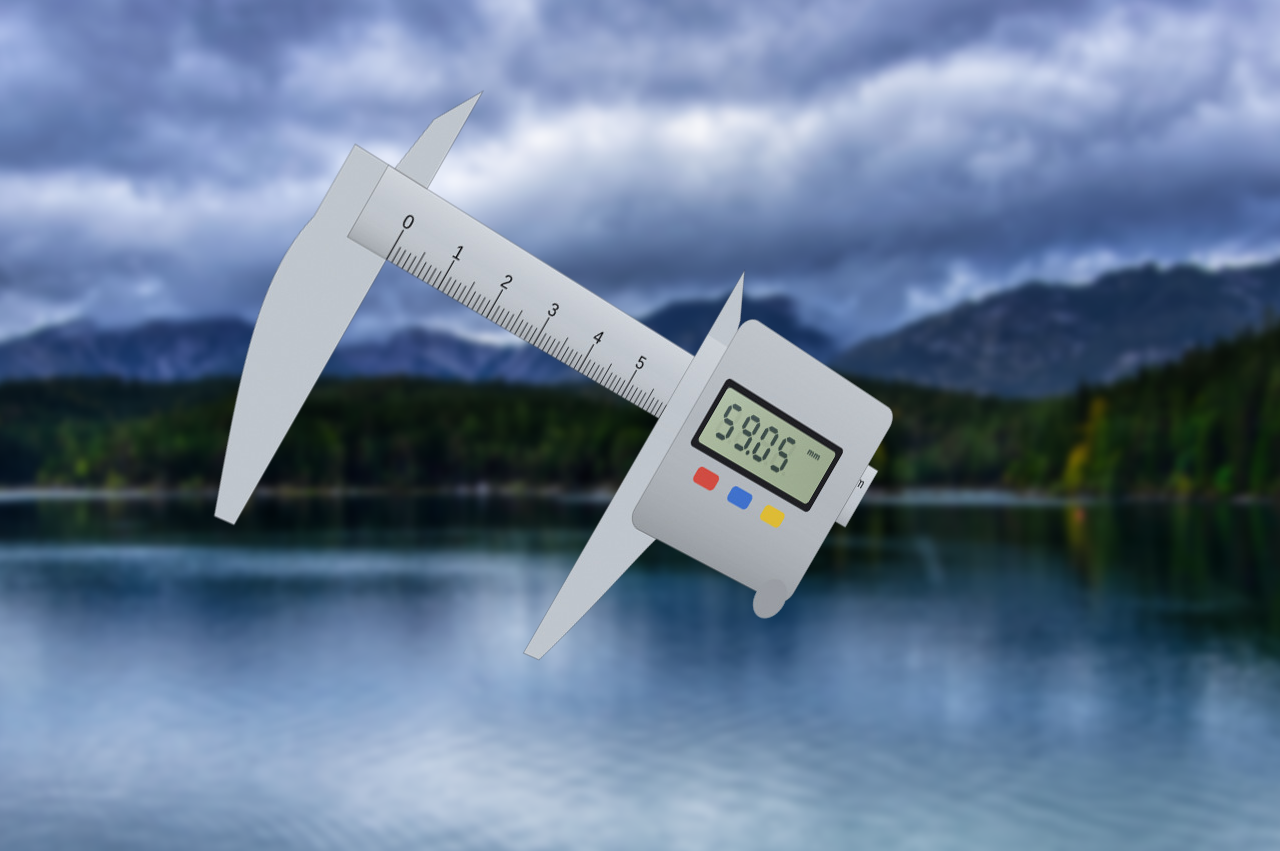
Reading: 59.05 mm
